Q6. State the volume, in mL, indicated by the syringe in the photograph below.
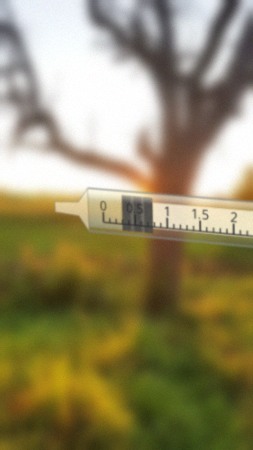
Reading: 0.3 mL
